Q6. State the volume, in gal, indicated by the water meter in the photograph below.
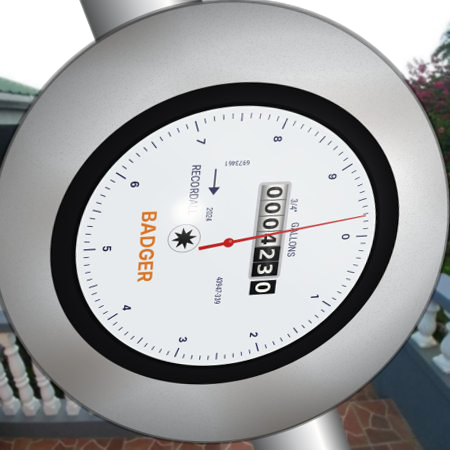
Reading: 4229.7 gal
